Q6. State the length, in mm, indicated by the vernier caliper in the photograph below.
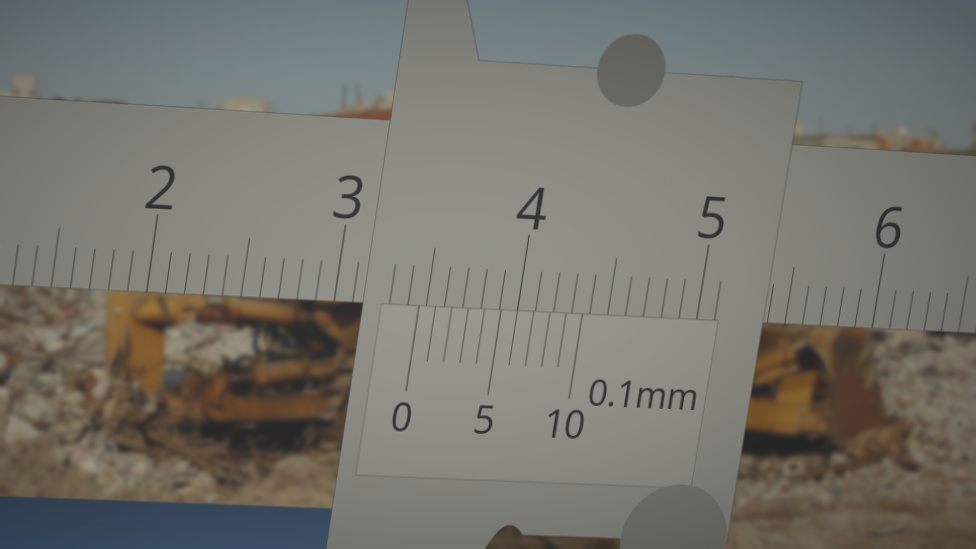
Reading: 34.6 mm
